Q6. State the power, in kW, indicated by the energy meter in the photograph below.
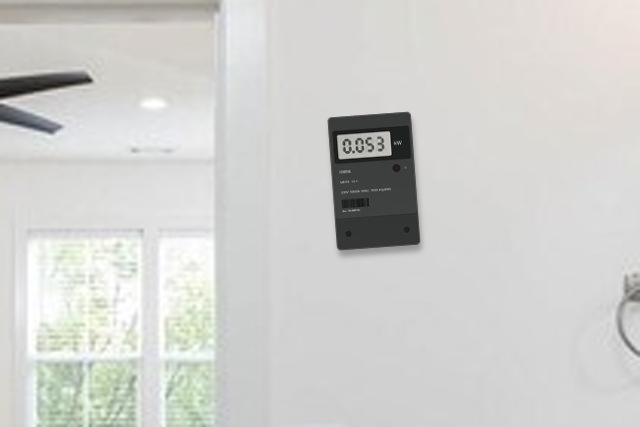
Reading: 0.053 kW
